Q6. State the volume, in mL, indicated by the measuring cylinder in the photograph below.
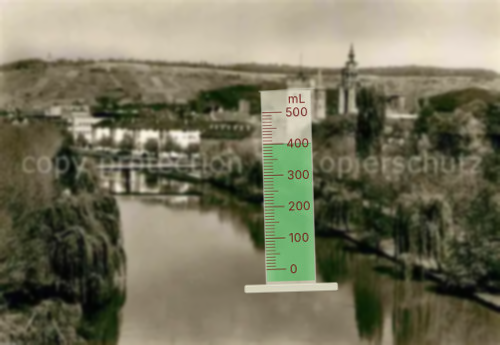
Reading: 400 mL
